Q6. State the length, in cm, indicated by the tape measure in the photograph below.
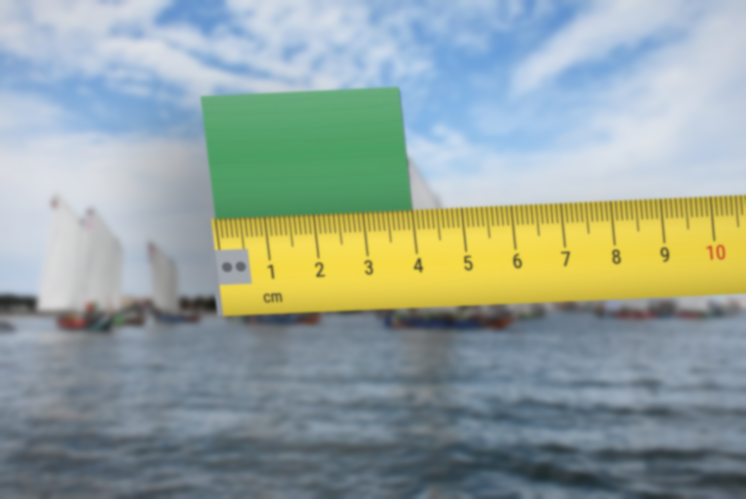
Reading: 4 cm
